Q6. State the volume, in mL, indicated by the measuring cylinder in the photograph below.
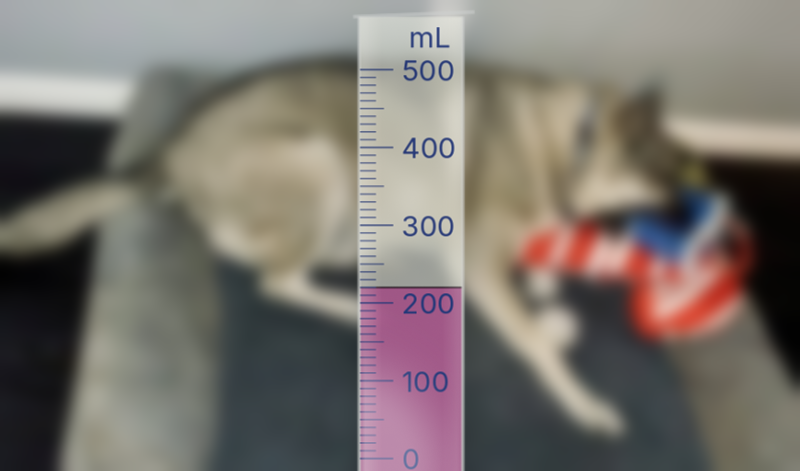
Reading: 220 mL
